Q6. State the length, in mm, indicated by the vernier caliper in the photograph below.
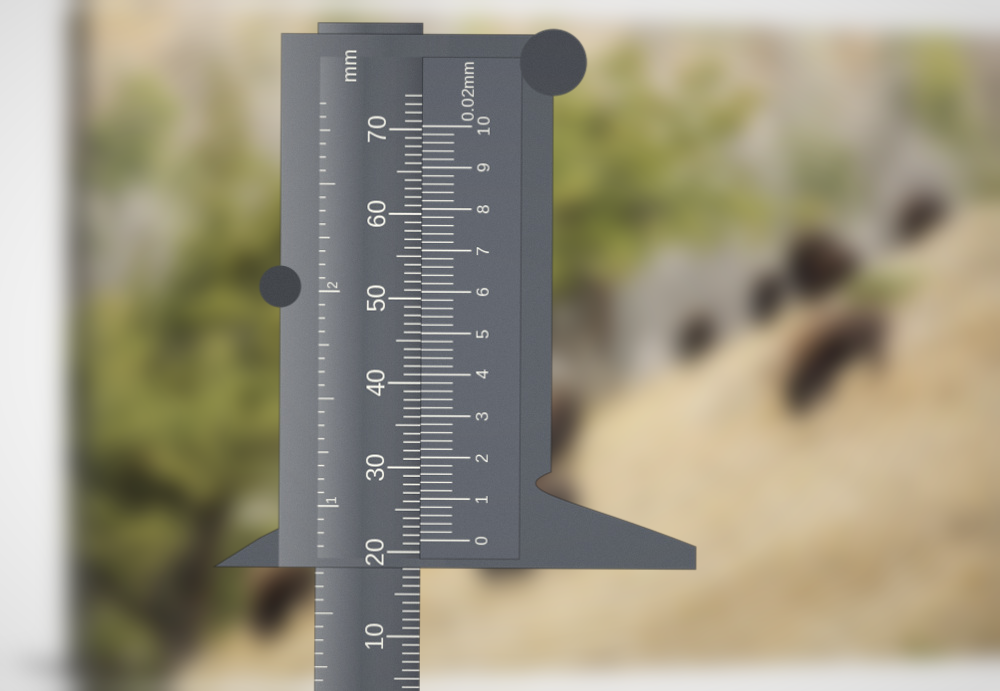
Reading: 21.4 mm
